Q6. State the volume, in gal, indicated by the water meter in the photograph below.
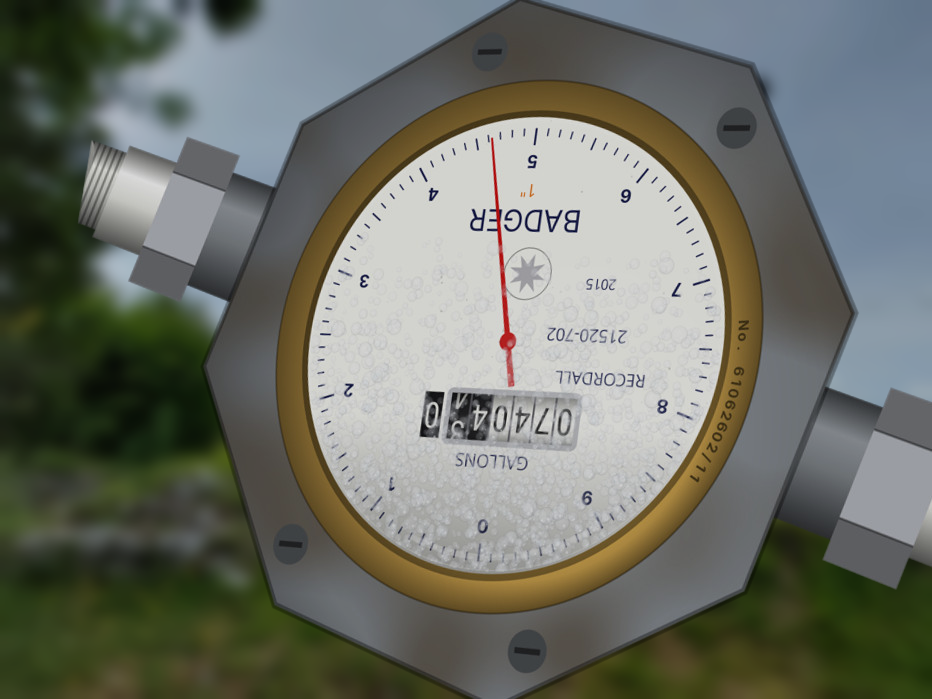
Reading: 740434.6 gal
